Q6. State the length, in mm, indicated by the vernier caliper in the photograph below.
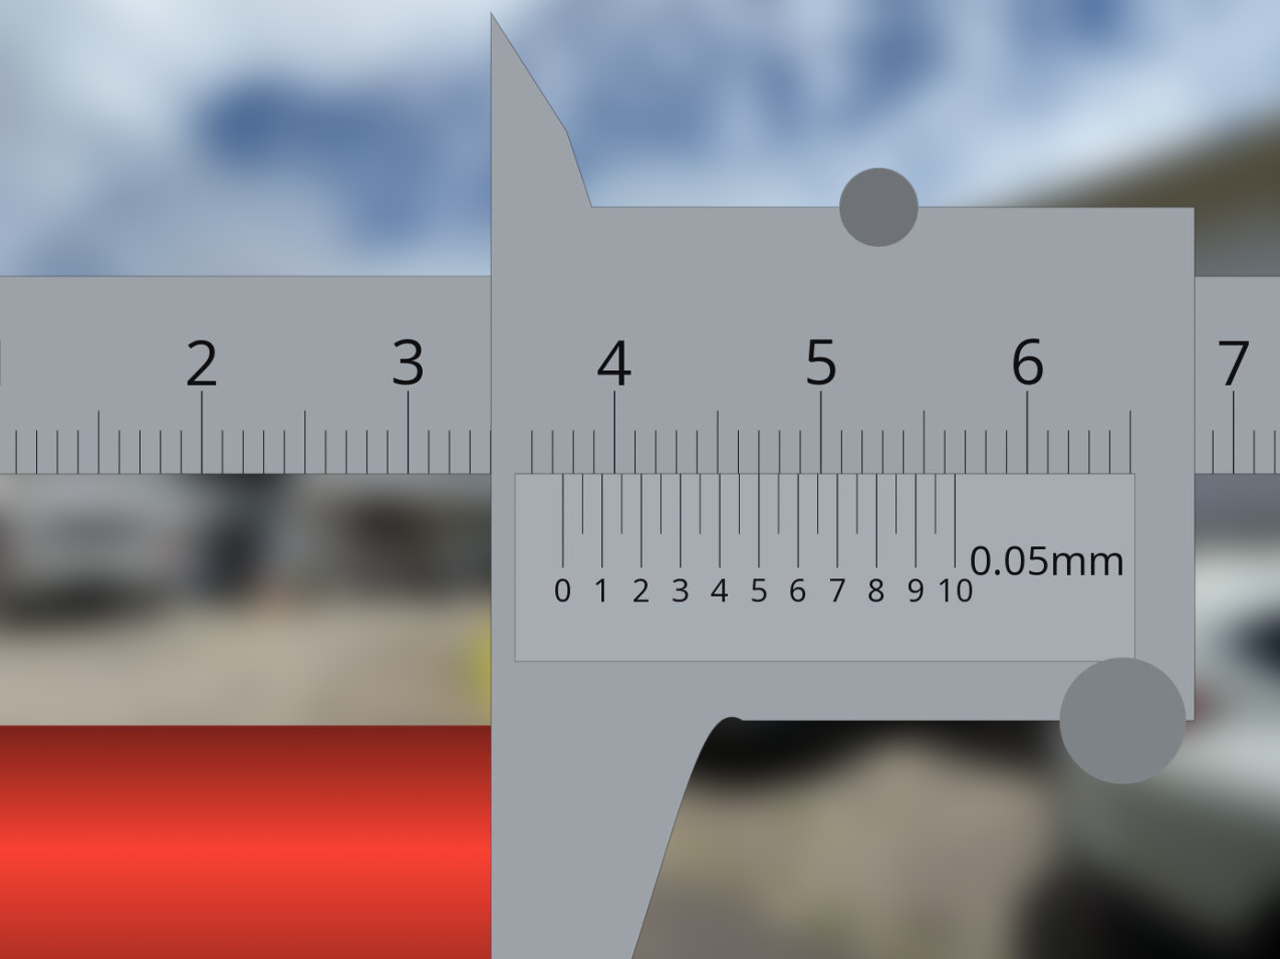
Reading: 37.5 mm
